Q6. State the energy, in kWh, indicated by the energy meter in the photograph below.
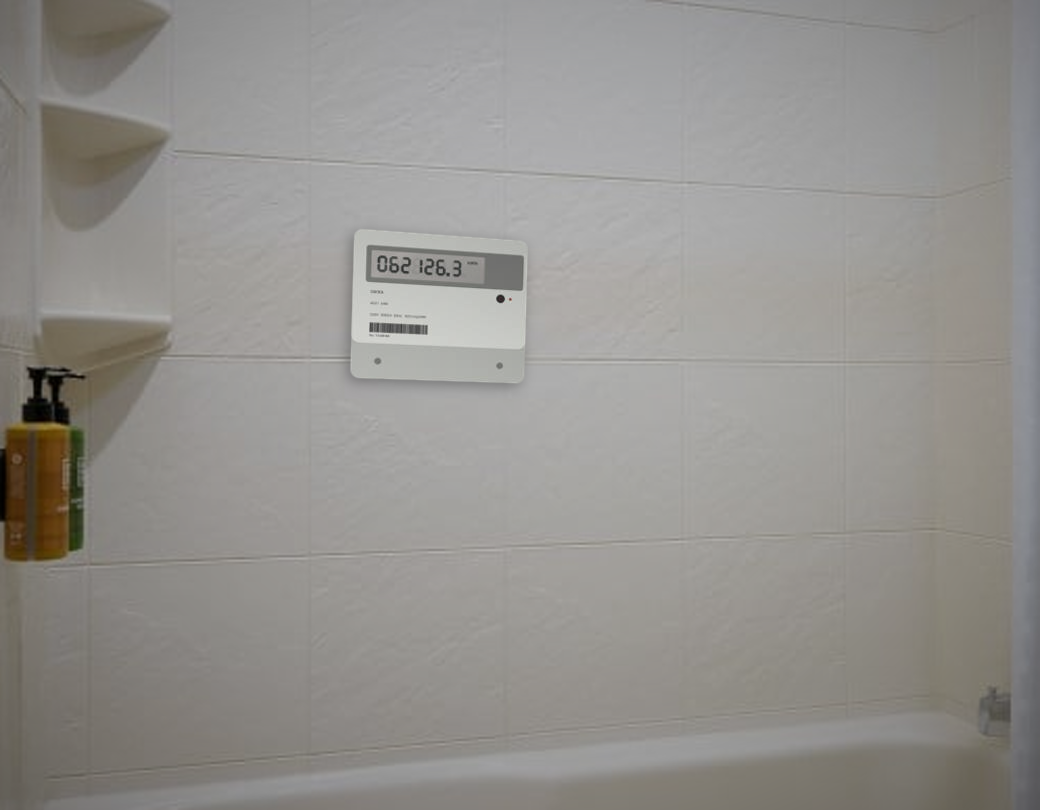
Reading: 62126.3 kWh
